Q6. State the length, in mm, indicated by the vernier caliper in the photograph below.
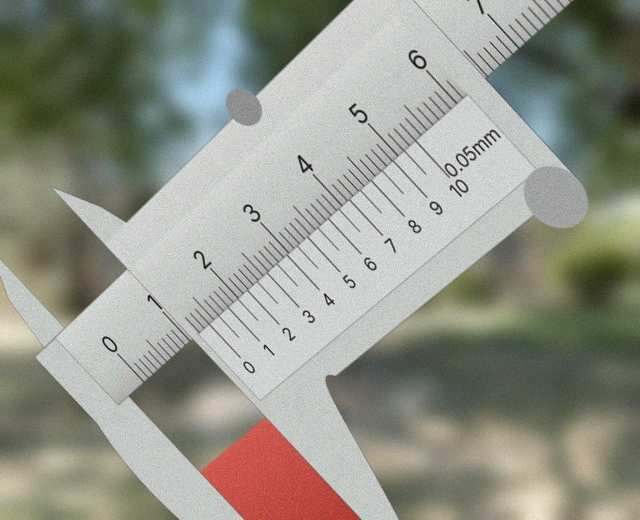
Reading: 14.0 mm
